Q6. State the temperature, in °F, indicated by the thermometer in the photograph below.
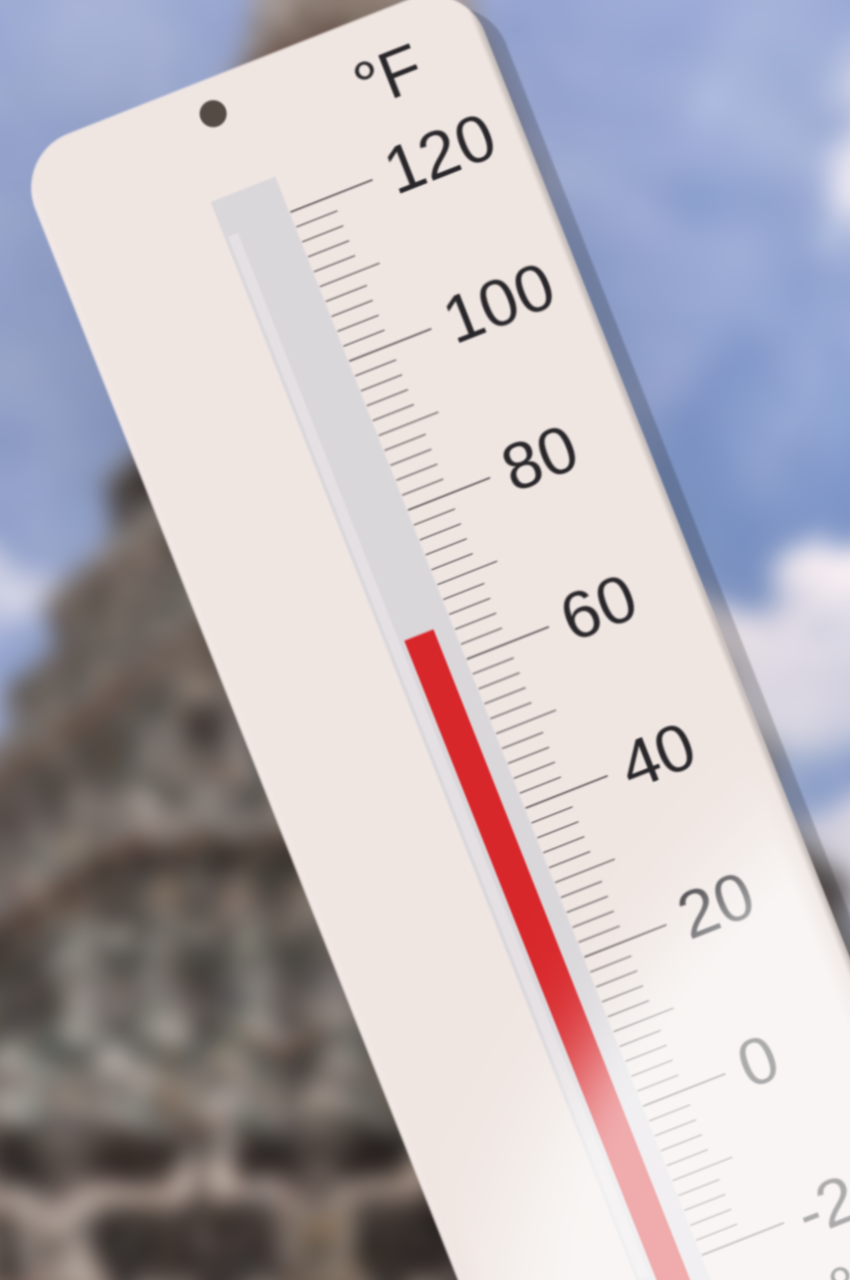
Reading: 65 °F
